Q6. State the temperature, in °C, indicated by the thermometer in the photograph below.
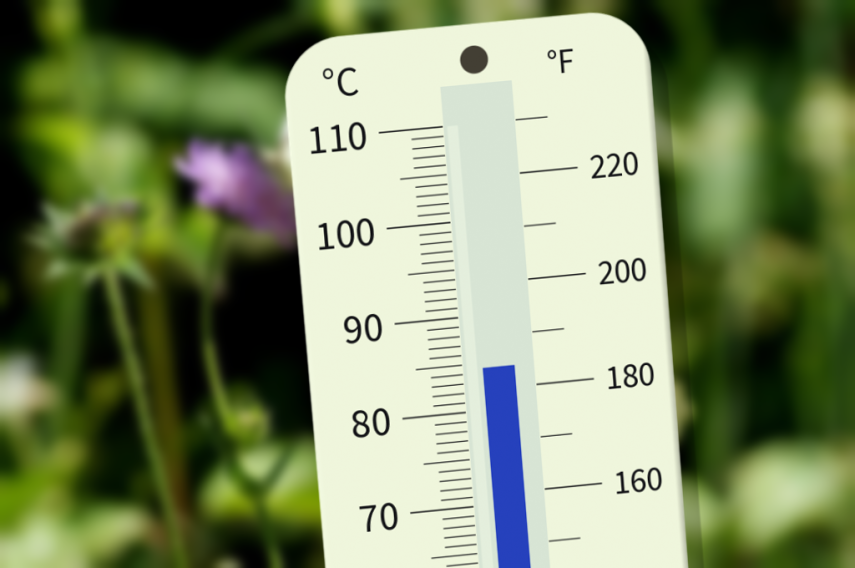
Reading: 84.5 °C
